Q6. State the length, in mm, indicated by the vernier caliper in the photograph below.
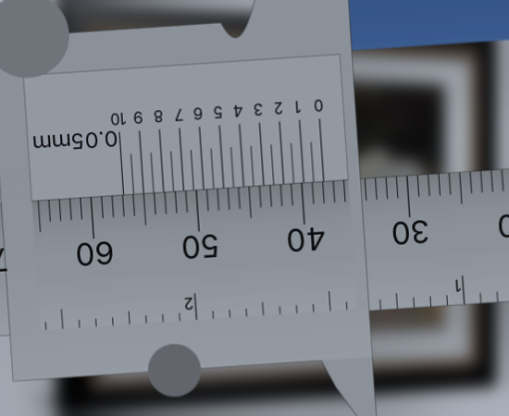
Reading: 37.9 mm
